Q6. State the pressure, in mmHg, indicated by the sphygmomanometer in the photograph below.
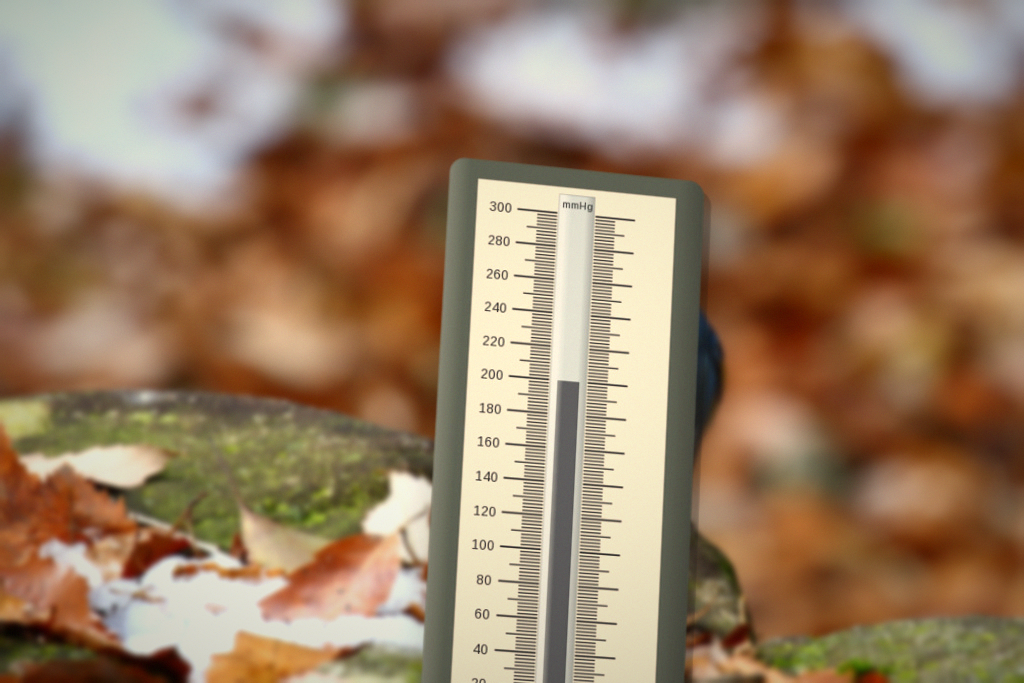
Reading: 200 mmHg
